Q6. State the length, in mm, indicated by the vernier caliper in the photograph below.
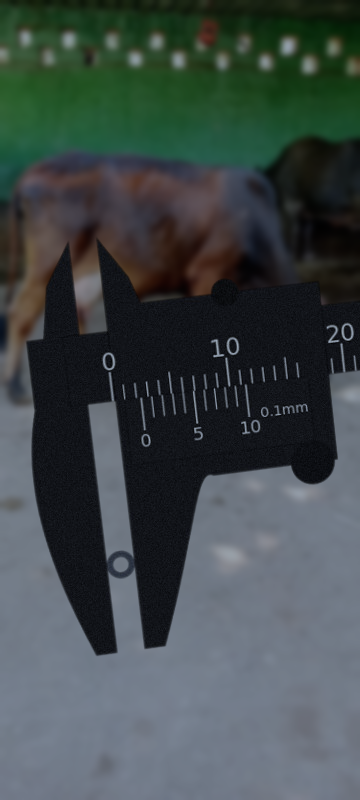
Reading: 2.4 mm
